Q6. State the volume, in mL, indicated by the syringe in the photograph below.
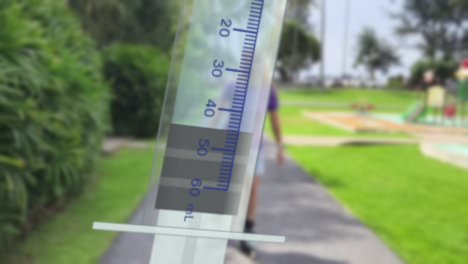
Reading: 45 mL
